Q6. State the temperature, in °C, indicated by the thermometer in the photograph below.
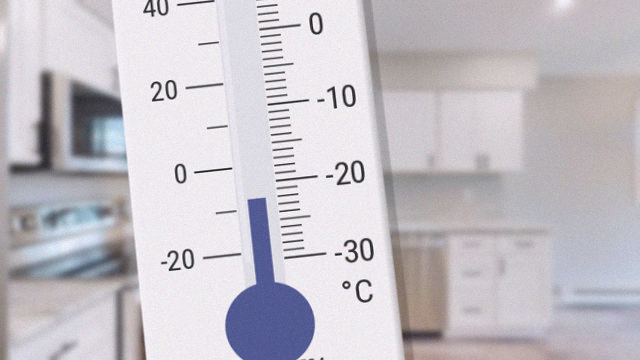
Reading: -22 °C
